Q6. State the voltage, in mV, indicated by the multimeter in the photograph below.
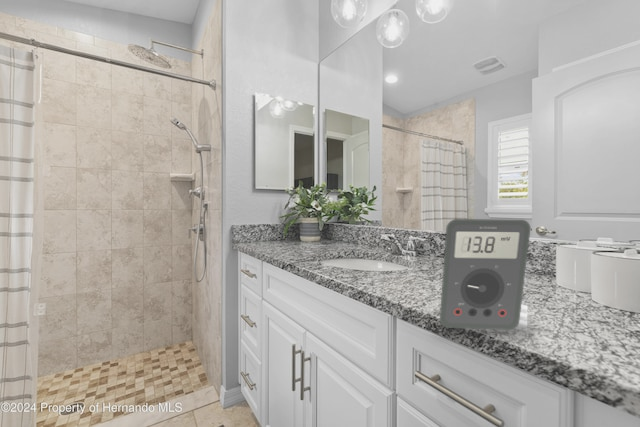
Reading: 13.8 mV
